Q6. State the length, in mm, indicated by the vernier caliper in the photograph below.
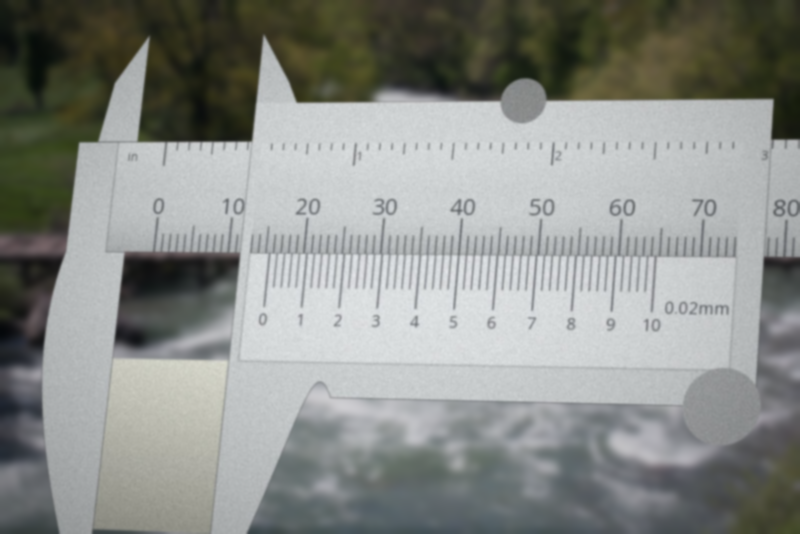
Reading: 15.5 mm
